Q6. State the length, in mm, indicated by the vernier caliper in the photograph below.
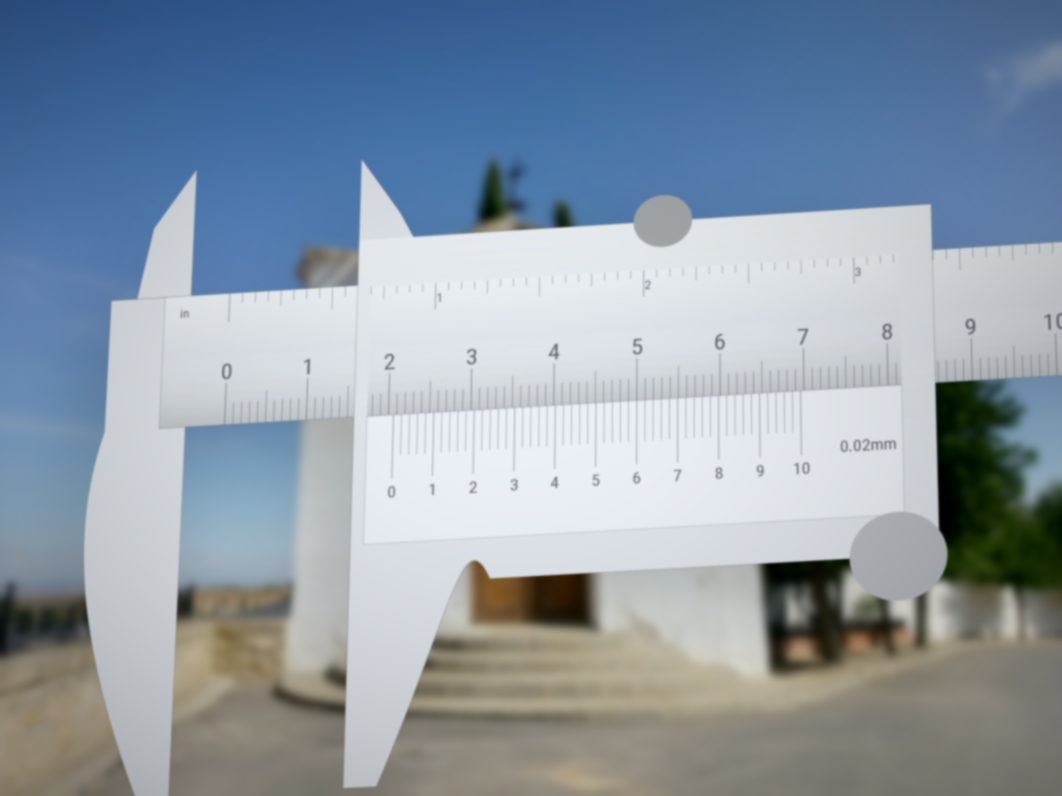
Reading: 20.6 mm
